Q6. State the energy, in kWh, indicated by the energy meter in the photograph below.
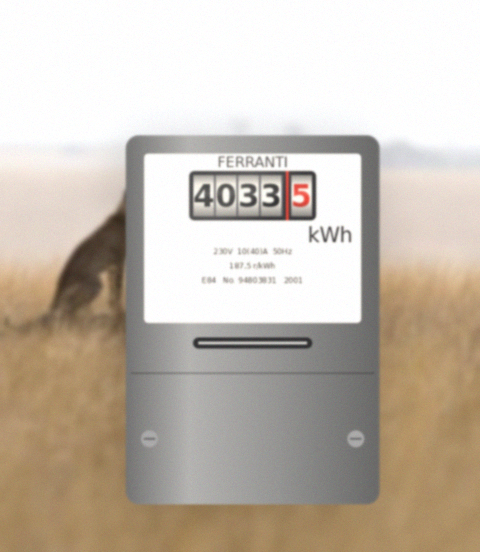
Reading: 4033.5 kWh
